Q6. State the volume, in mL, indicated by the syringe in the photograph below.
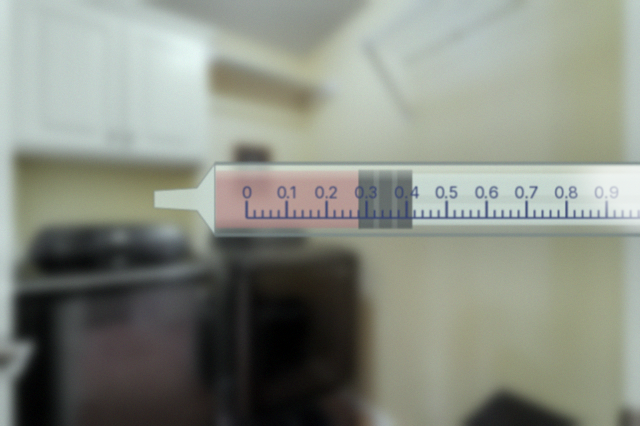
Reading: 0.28 mL
